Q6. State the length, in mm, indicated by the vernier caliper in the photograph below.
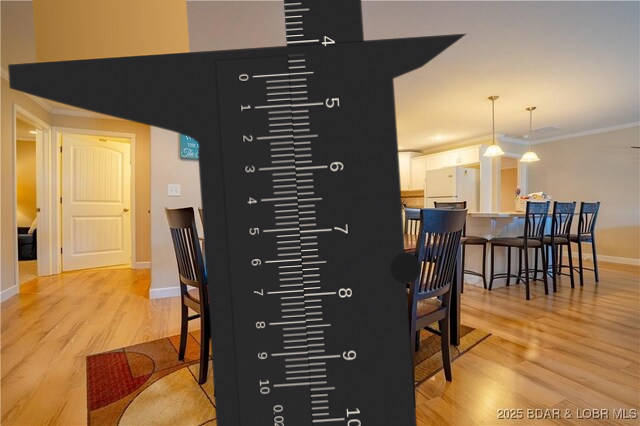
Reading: 45.0 mm
